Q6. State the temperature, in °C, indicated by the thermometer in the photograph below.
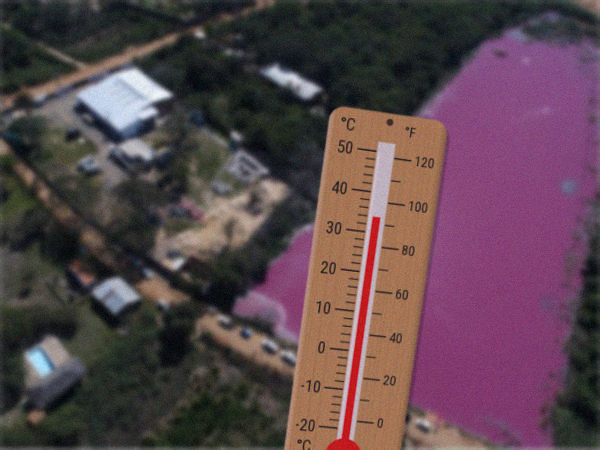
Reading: 34 °C
